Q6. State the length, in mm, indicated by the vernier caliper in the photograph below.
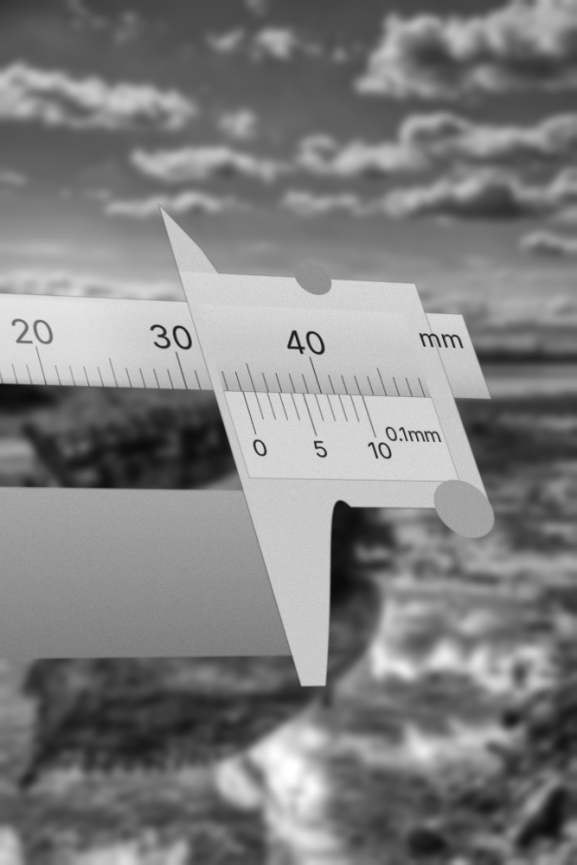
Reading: 34.1 mm
